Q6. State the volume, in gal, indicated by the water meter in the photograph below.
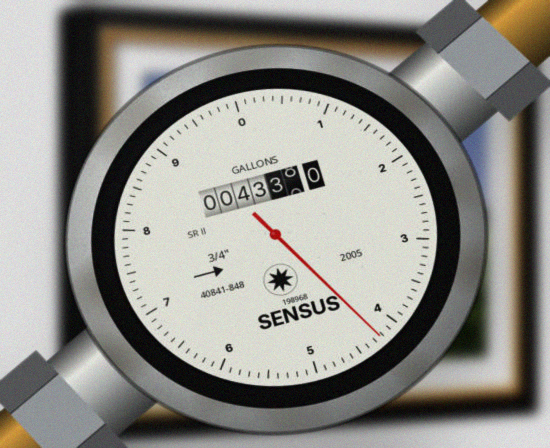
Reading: 43384.2 gal
